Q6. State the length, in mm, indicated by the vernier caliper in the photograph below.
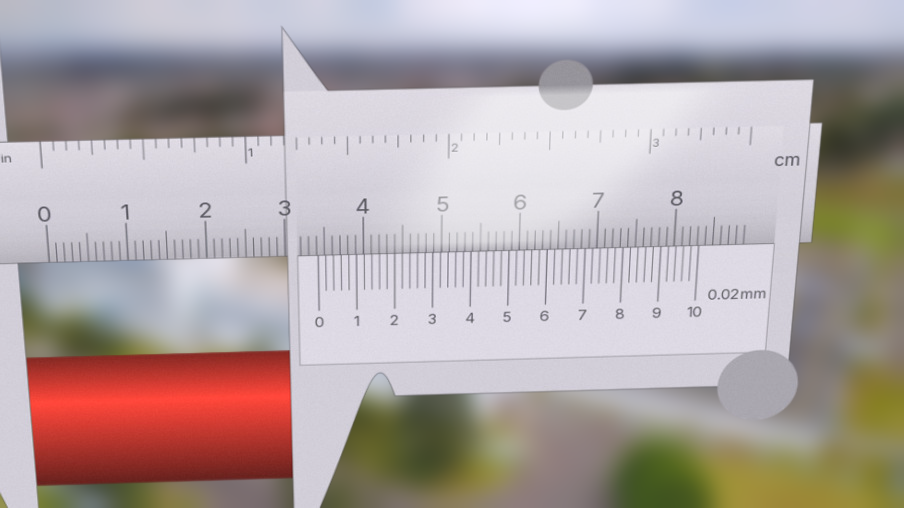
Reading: 34.2 mm
